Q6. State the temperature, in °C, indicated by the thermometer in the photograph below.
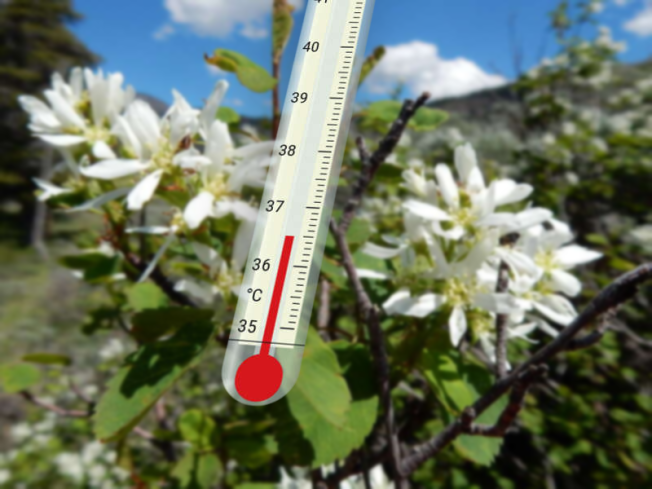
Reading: 36.5 °C
